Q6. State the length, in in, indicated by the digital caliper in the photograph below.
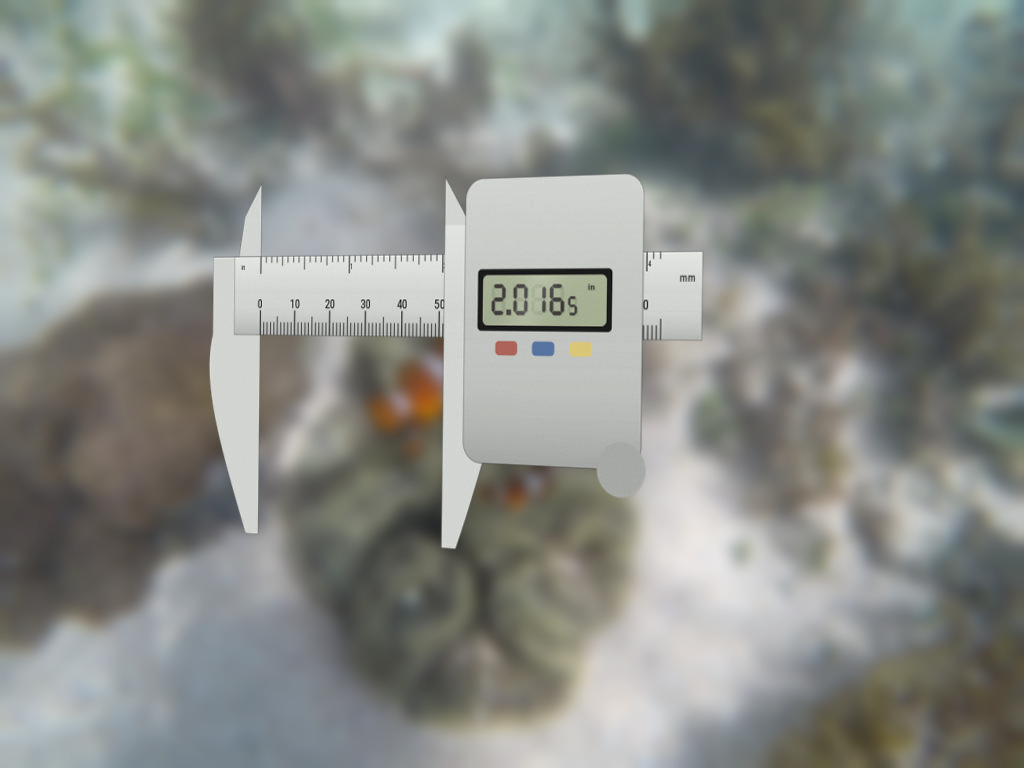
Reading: 2.0165 in
